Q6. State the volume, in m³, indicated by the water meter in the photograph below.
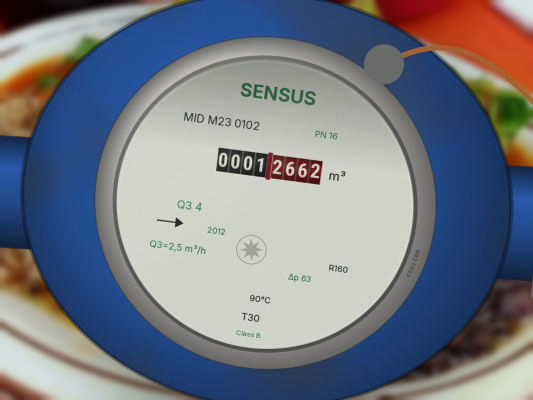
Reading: 1.2662 m³
